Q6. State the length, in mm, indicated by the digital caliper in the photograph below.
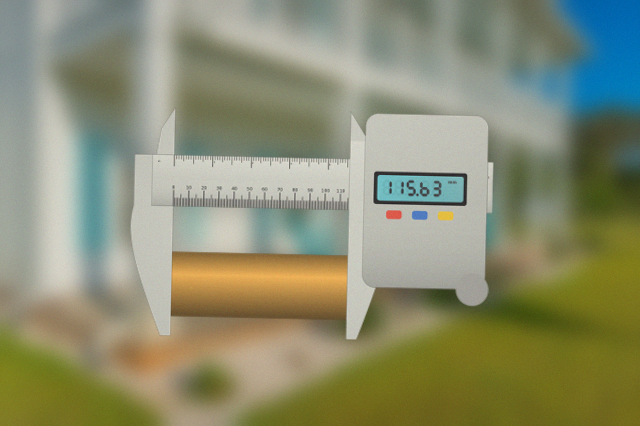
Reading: 115.63 mm
